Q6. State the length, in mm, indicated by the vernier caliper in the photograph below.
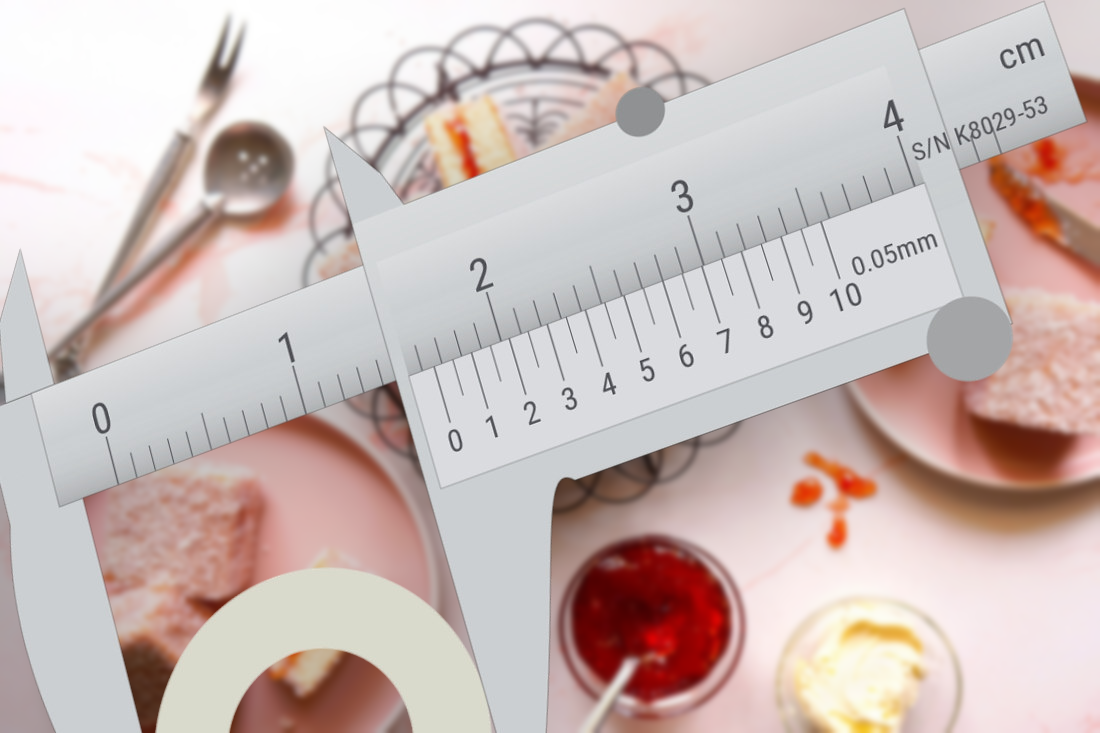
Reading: 16.6 mm
